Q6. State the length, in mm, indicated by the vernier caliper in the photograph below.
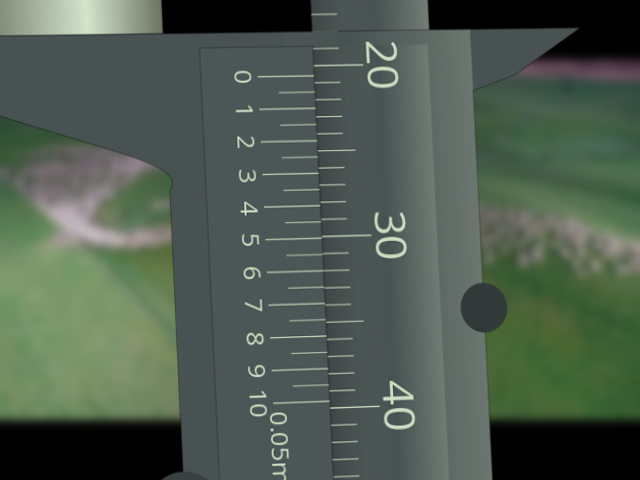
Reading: 20.6 mm
